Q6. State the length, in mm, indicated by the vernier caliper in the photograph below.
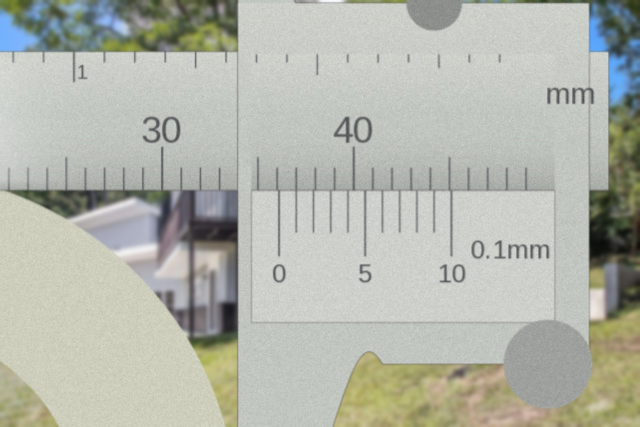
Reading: 36.1 mm
